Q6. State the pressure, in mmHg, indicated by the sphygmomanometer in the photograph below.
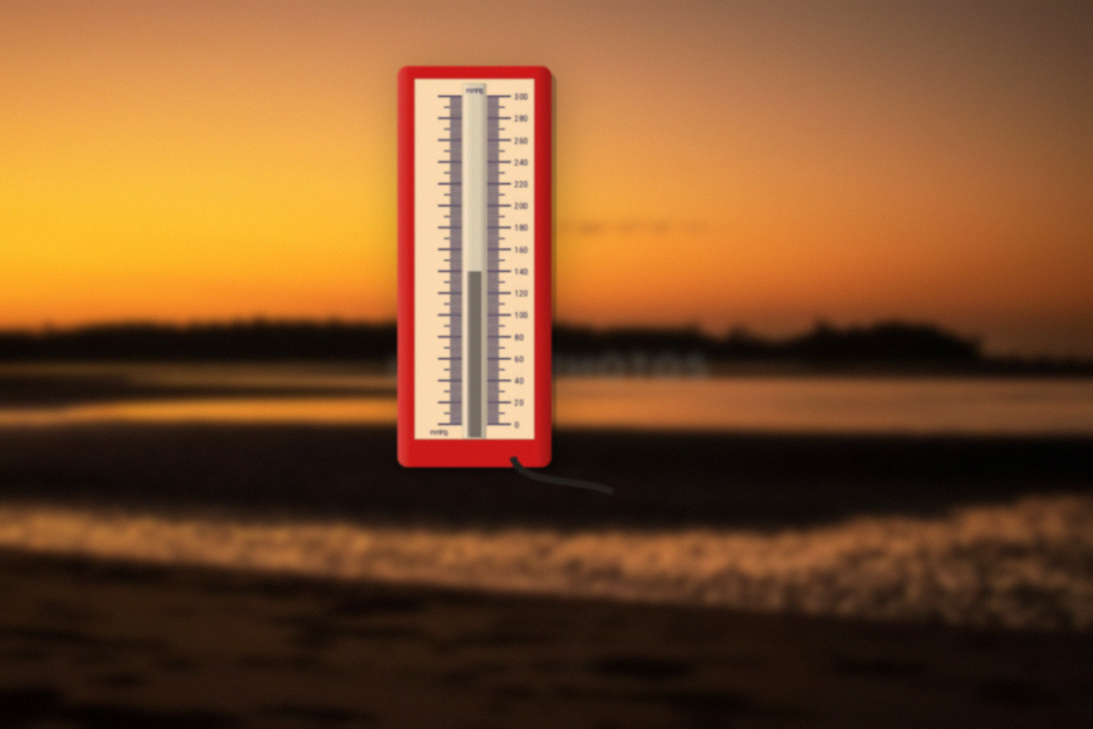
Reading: 140 mmHg
